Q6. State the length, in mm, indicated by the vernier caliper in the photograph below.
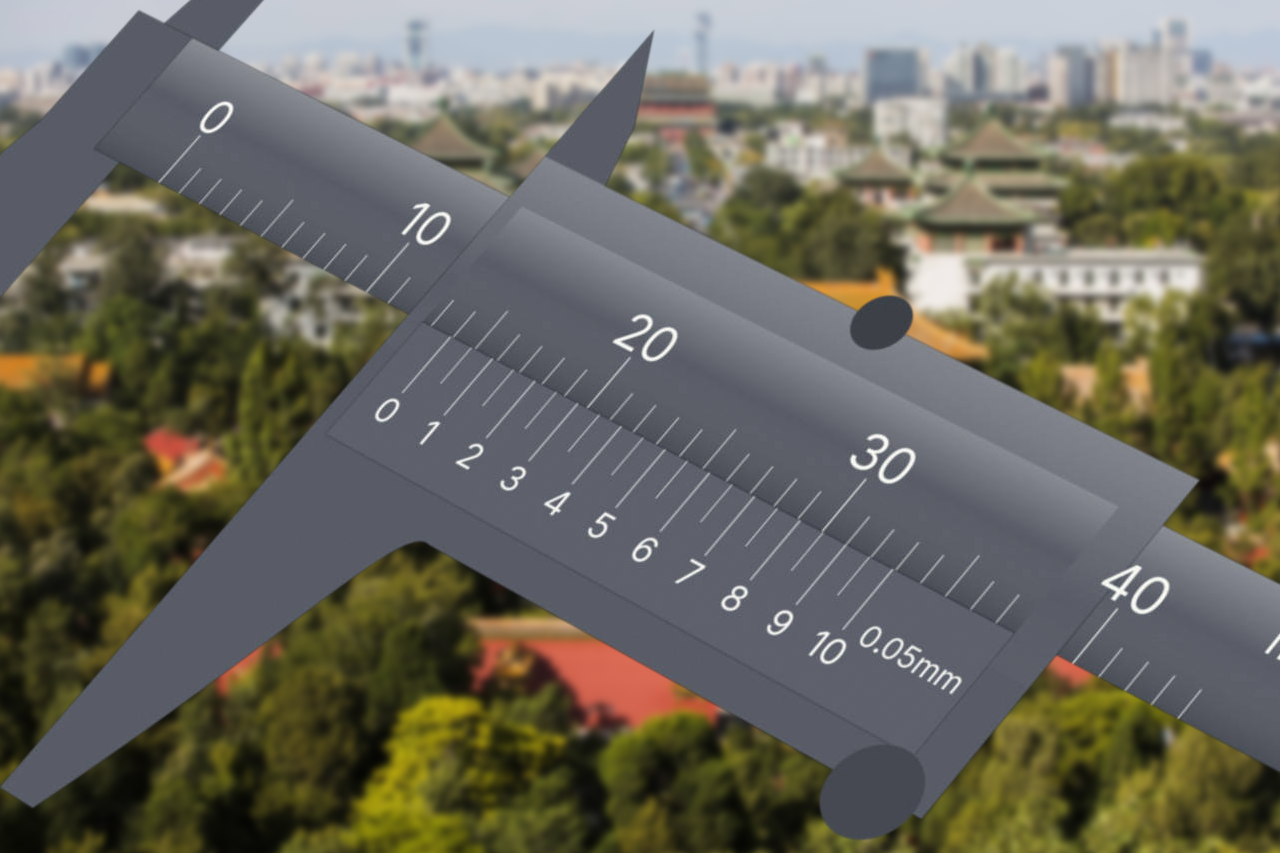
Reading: 13.9 mm
